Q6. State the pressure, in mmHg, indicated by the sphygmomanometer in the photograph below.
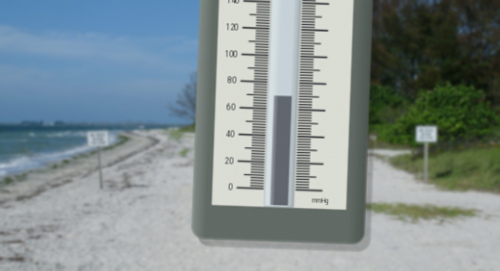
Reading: 70 mmHg
